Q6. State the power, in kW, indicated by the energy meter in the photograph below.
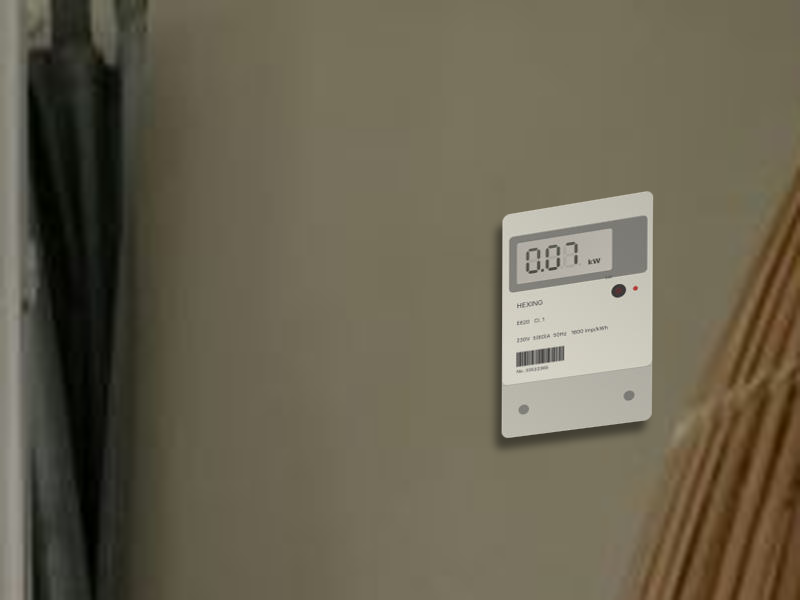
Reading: 0.07 kW
